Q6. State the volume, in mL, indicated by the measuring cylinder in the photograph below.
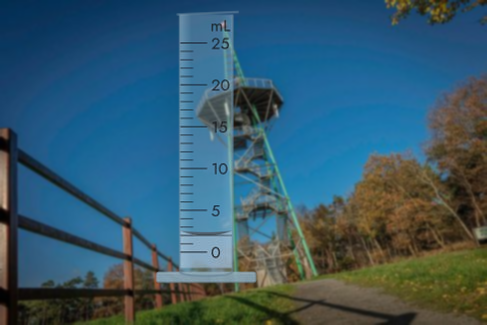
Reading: 2 mL
